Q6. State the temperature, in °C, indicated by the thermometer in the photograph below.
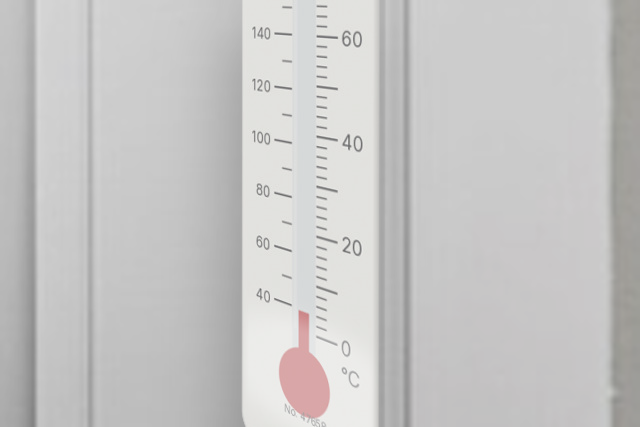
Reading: 4 °C
